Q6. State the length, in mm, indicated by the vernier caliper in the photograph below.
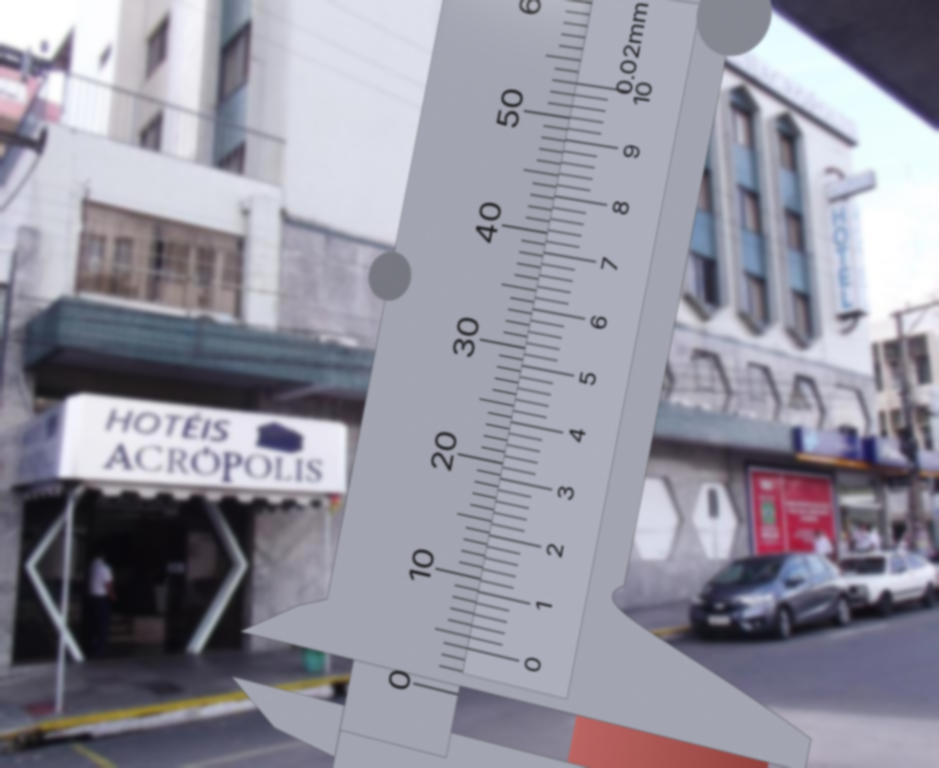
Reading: 4.0 mm
